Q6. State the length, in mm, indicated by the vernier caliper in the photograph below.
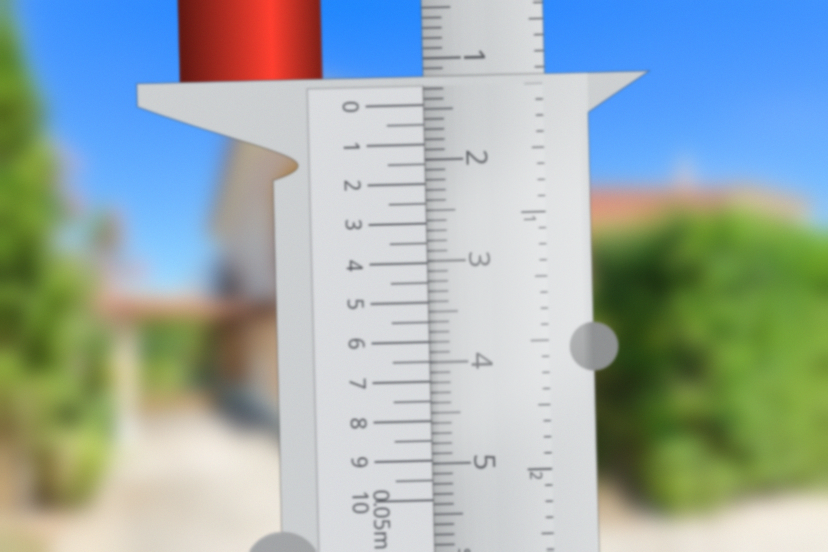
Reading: 14.6 mm
